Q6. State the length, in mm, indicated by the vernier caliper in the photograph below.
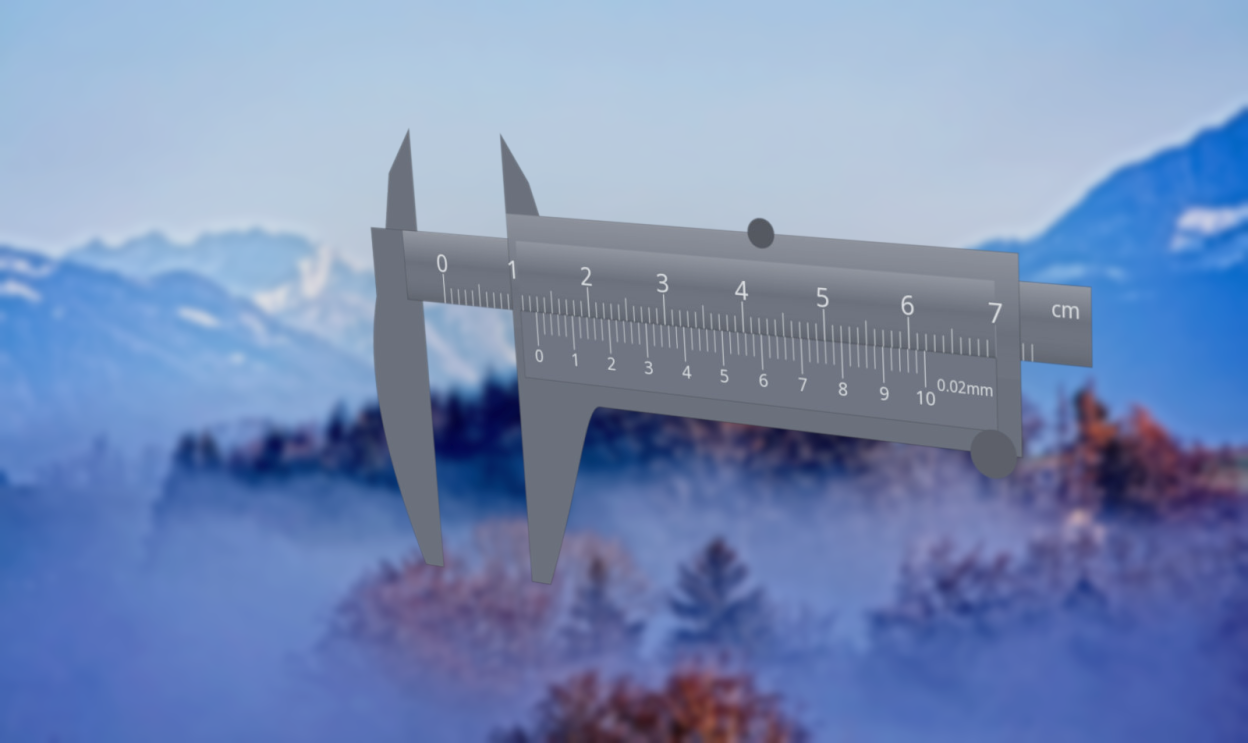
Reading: 12.8 mm
